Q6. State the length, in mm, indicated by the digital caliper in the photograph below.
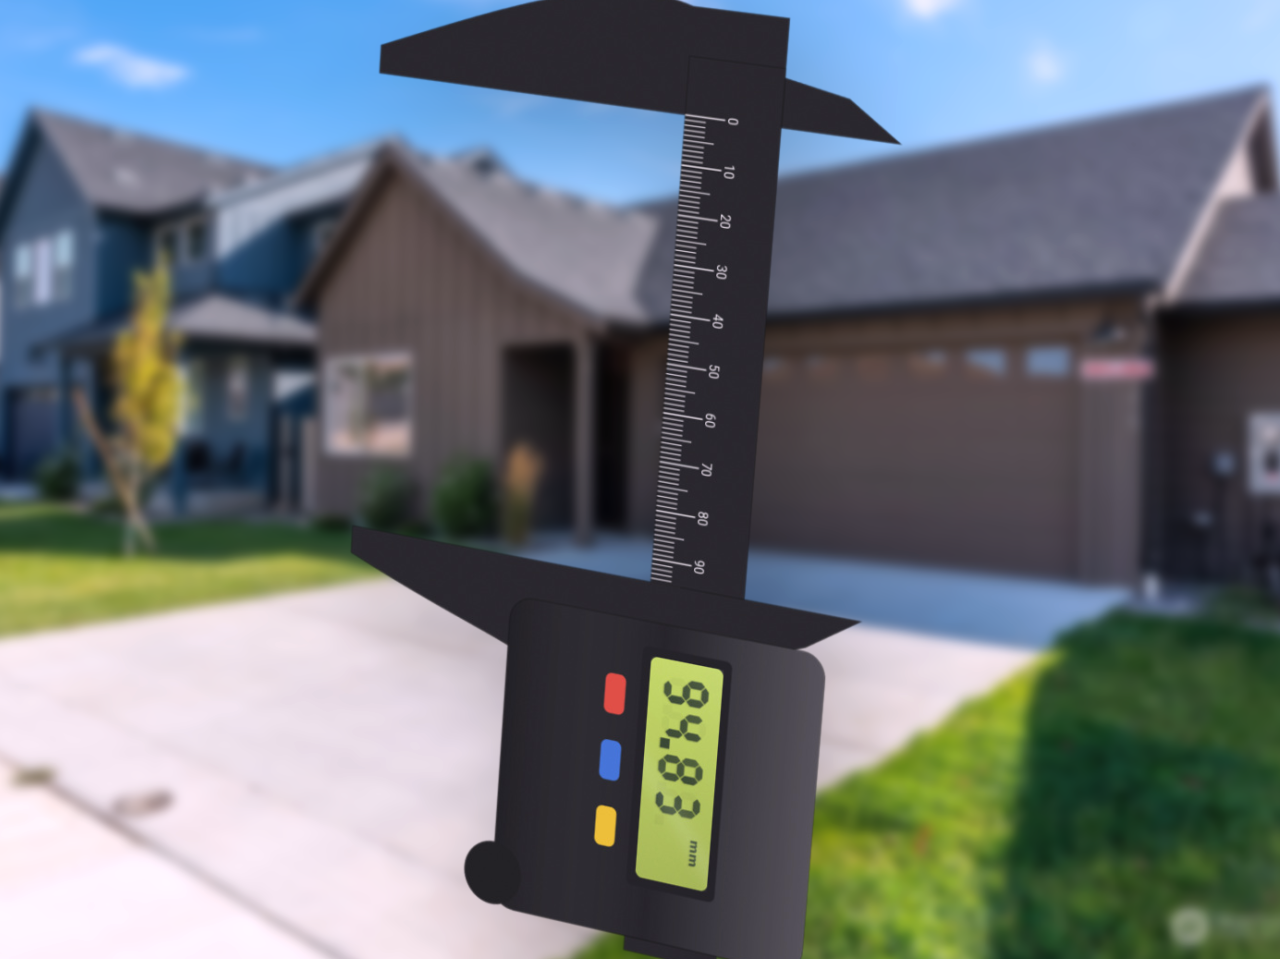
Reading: 94.83 mm
